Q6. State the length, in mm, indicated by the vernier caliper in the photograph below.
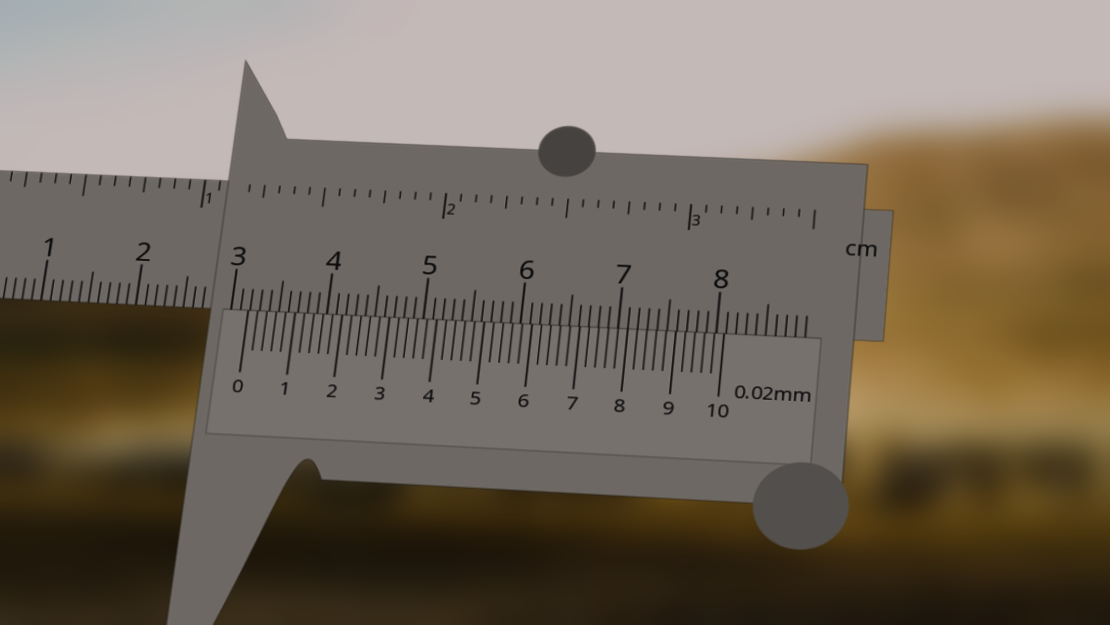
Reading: 31.8 mm
